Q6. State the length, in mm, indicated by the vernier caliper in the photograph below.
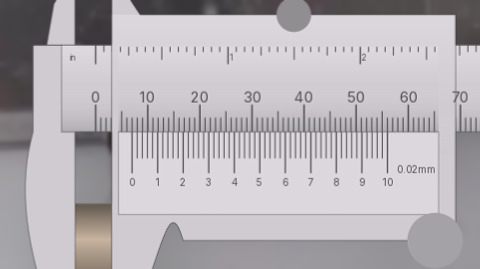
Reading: 7.0 mm
